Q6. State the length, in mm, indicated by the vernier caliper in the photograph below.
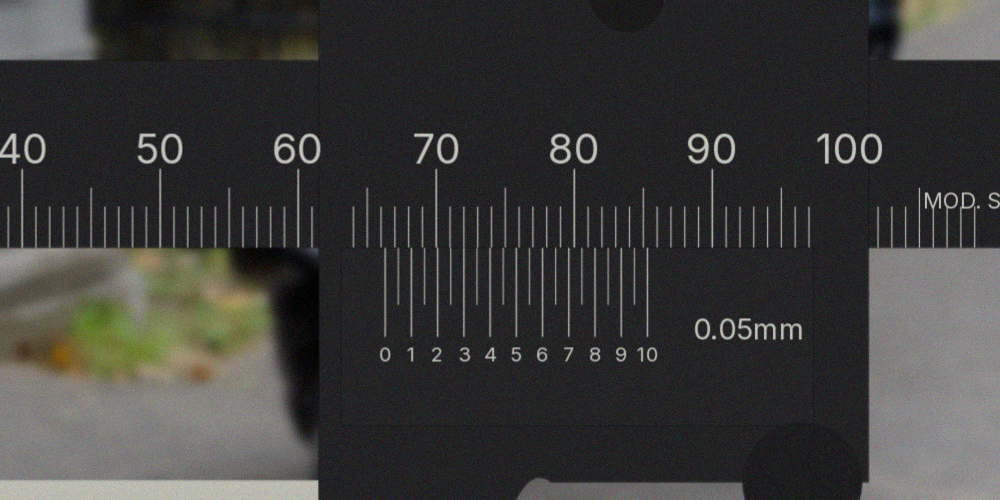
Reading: 66.3 mm
